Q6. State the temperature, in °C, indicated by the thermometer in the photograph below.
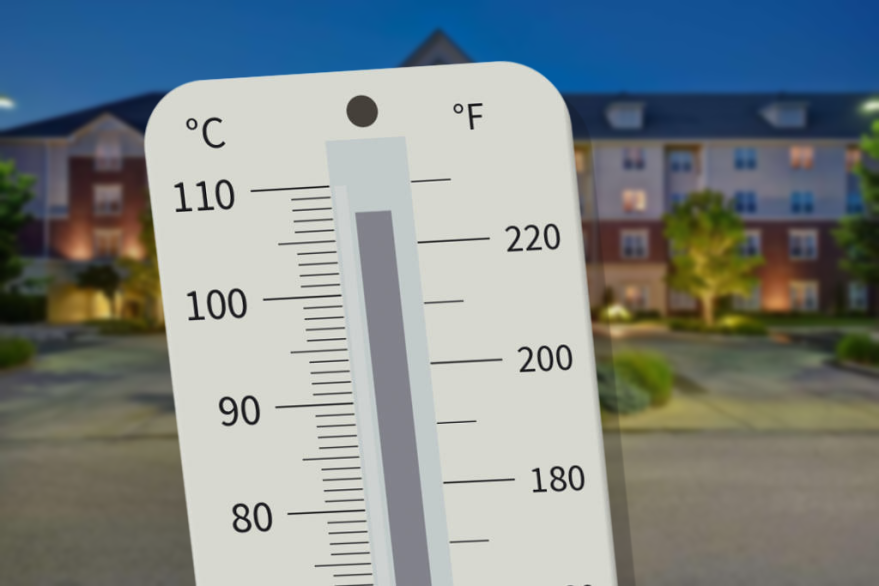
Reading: 107.5 °C
